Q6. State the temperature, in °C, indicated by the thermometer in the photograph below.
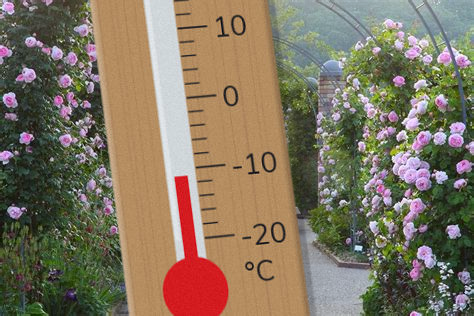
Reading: -11 °C
